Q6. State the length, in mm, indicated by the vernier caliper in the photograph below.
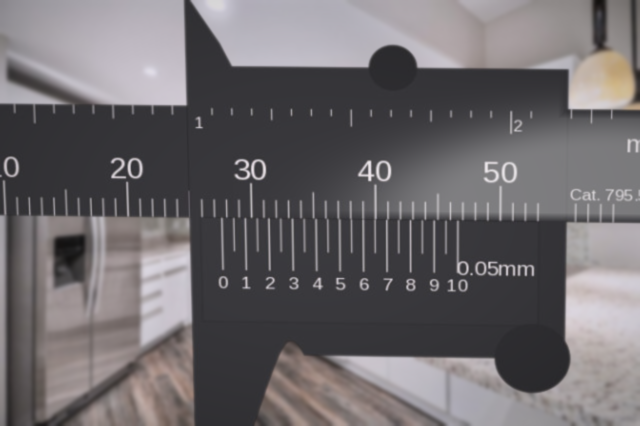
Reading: 27.6 mm
